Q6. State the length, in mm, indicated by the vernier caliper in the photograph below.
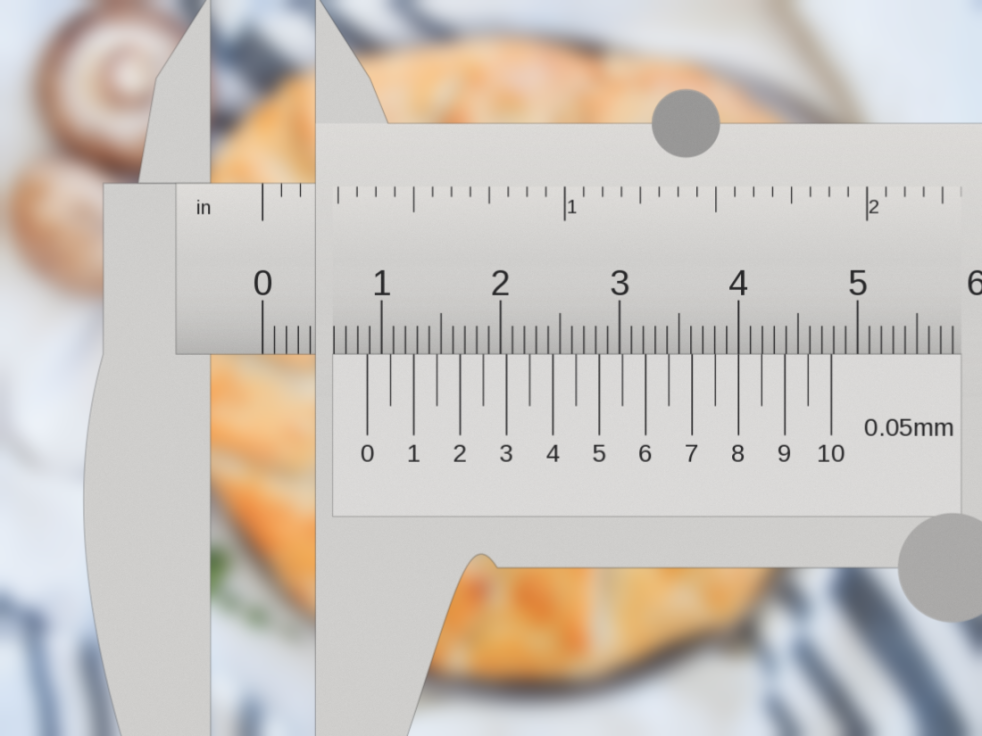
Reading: 8.8 mm
